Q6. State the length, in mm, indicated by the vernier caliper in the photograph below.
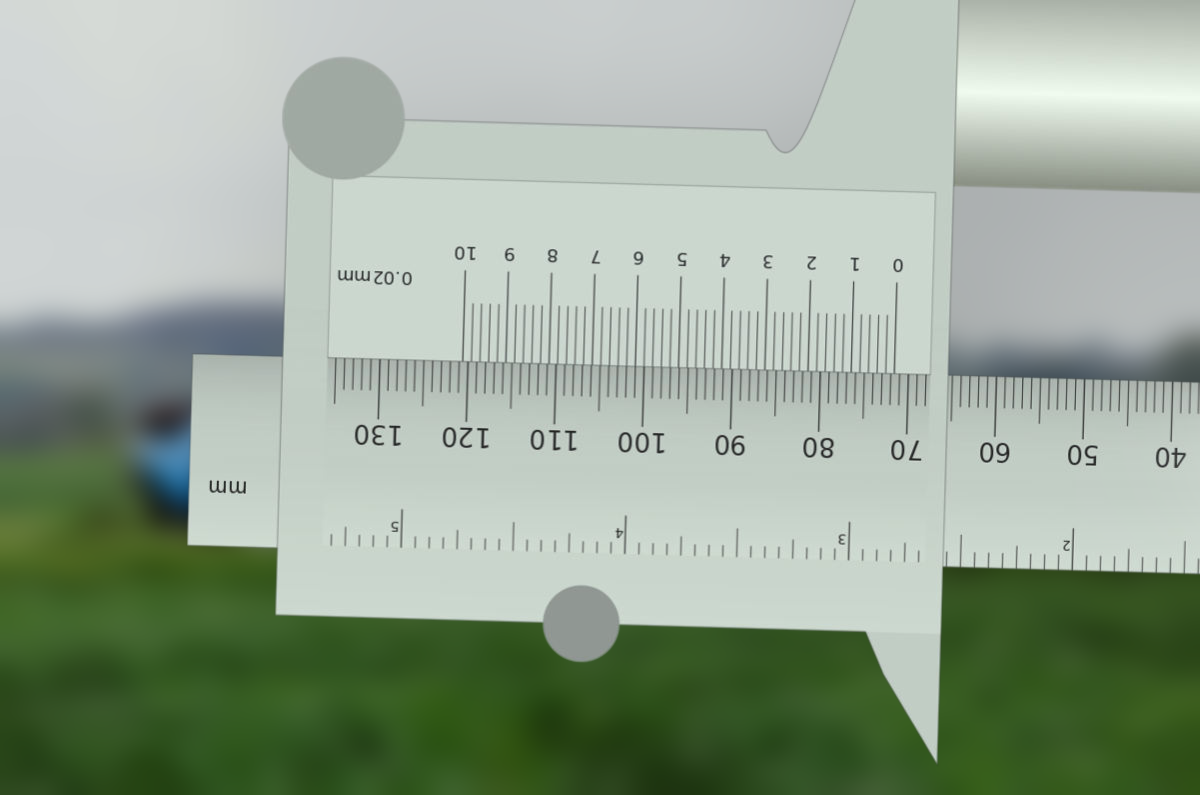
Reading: 71.6 mm
